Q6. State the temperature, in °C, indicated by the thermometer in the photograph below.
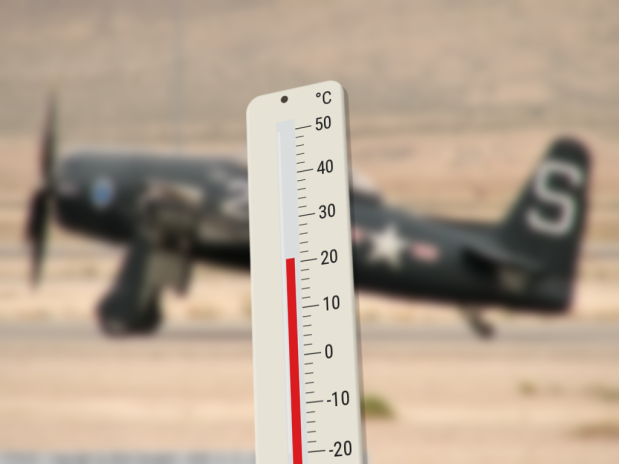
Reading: 21 °C
